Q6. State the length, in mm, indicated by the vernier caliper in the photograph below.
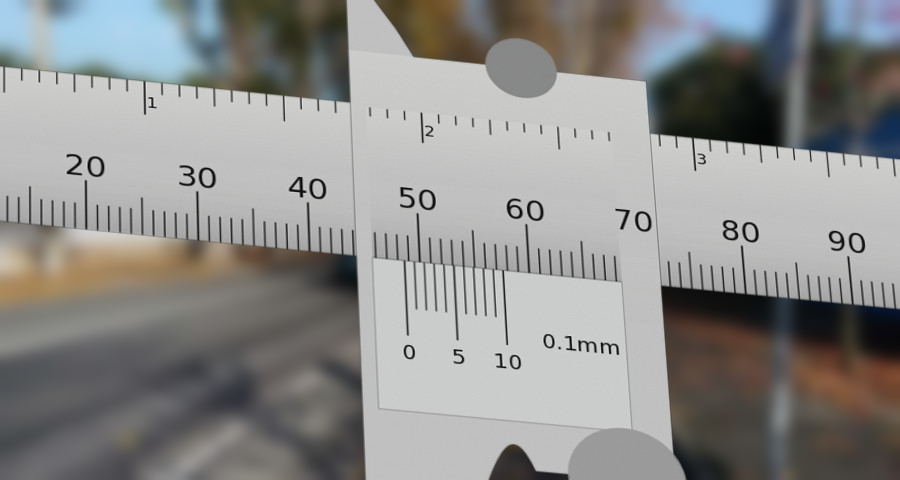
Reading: 48.6 mm
